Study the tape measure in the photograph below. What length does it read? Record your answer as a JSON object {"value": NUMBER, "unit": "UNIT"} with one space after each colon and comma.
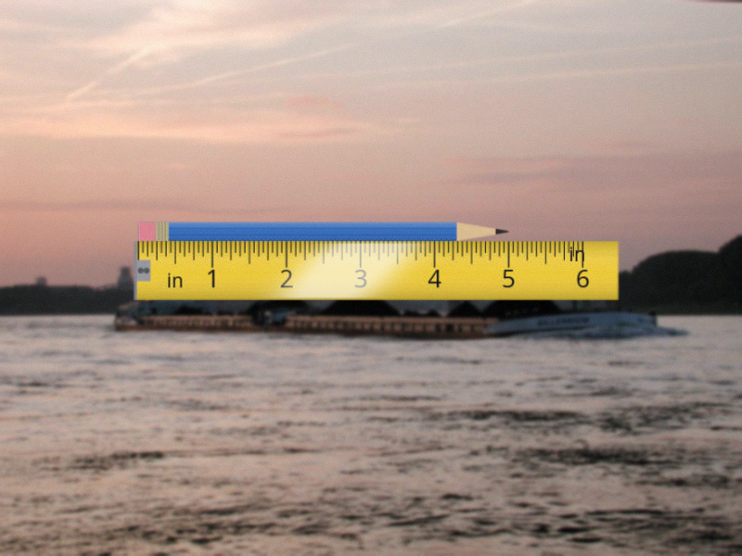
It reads {"value": 5, "unit": "in"}
